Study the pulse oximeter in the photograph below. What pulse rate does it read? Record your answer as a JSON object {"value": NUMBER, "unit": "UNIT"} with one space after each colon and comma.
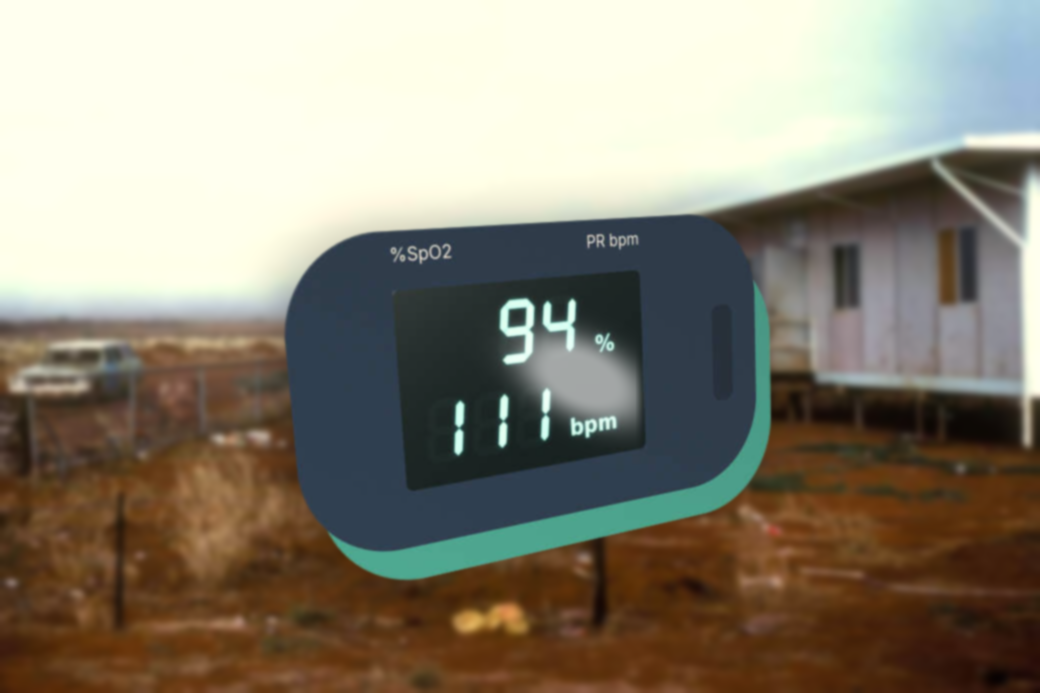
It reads {"value": 111, "unit": "bpm"}
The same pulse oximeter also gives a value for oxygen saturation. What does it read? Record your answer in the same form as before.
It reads {"value": 94, "unit": "%"}
